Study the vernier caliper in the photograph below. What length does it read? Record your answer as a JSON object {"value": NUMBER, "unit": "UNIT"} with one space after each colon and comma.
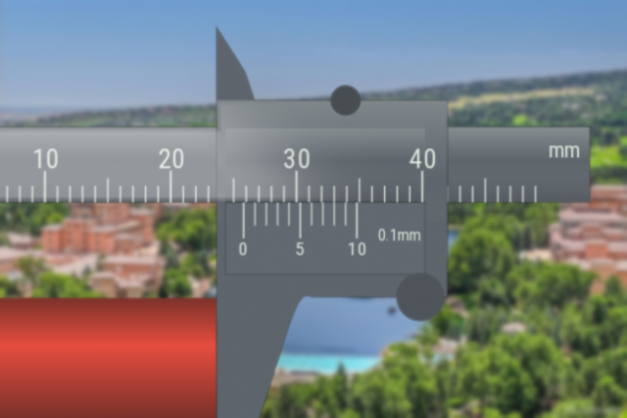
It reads {"value": 25.8, "unit": "mm"}
